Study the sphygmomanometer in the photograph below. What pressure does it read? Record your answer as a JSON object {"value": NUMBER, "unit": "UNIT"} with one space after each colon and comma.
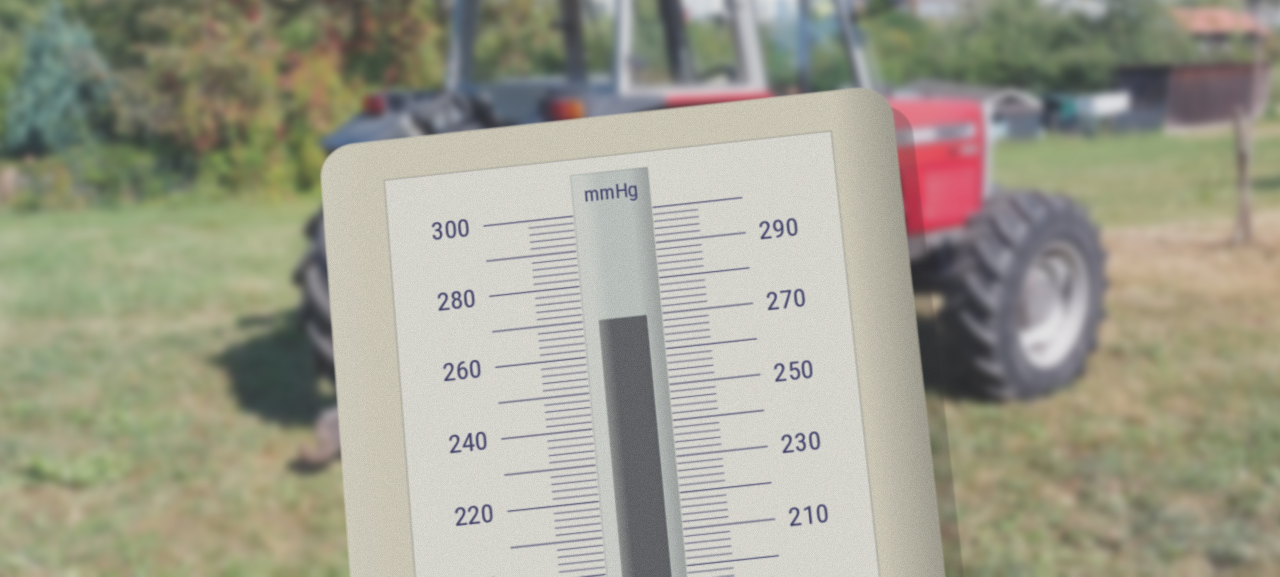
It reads {"value": 270, "unit": "mmHg"}
